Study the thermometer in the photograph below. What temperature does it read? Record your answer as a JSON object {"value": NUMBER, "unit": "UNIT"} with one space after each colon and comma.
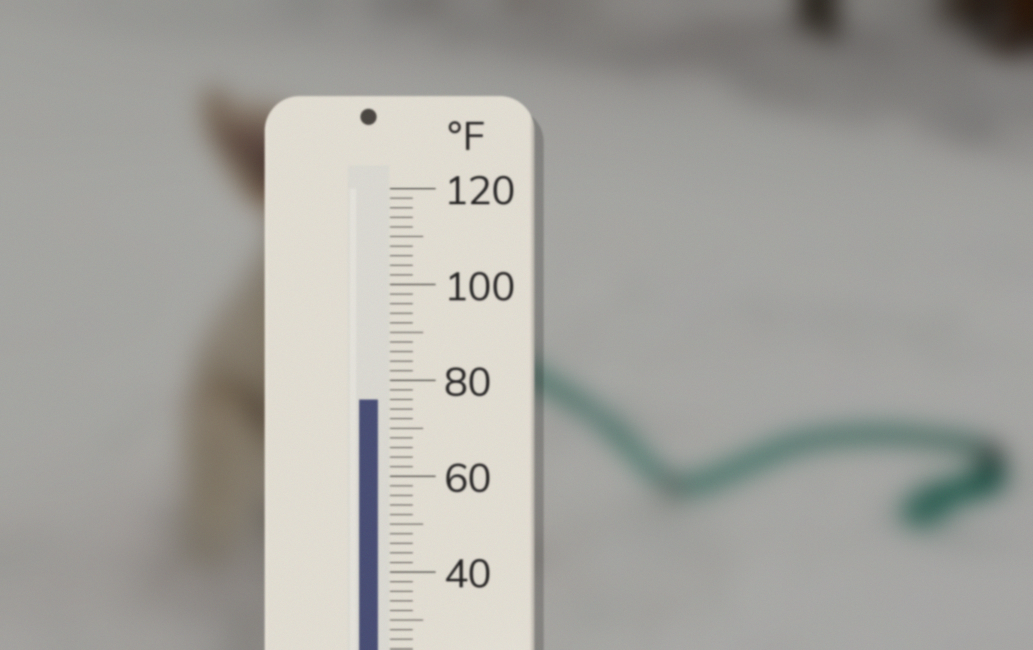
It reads {"value": 76, "unit": "°F"}
